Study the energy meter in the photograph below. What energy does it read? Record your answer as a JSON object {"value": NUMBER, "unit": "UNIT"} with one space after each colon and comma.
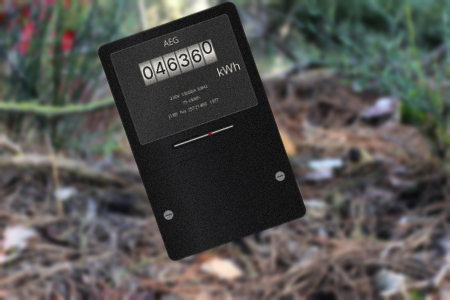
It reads {"value": 46360, "unit": "kWh"}
